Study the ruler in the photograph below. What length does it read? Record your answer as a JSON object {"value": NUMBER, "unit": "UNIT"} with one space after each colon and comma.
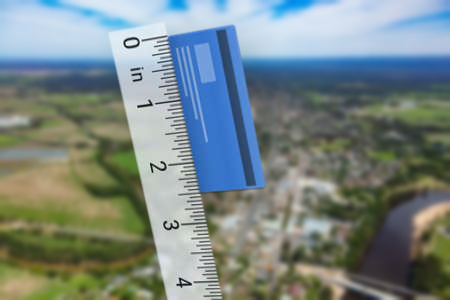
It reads {"value": 2.5, "unit": "in"}
